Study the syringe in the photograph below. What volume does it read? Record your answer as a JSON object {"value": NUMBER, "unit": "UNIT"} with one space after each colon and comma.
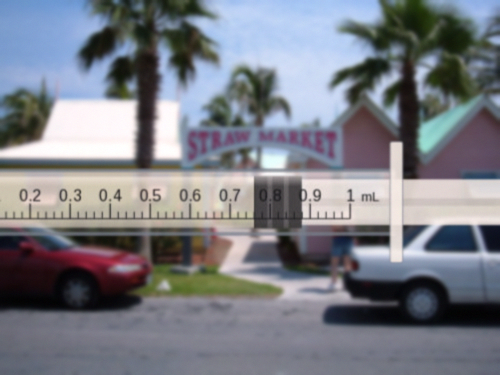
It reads {"value": 0.76, "unit": "mL"}
